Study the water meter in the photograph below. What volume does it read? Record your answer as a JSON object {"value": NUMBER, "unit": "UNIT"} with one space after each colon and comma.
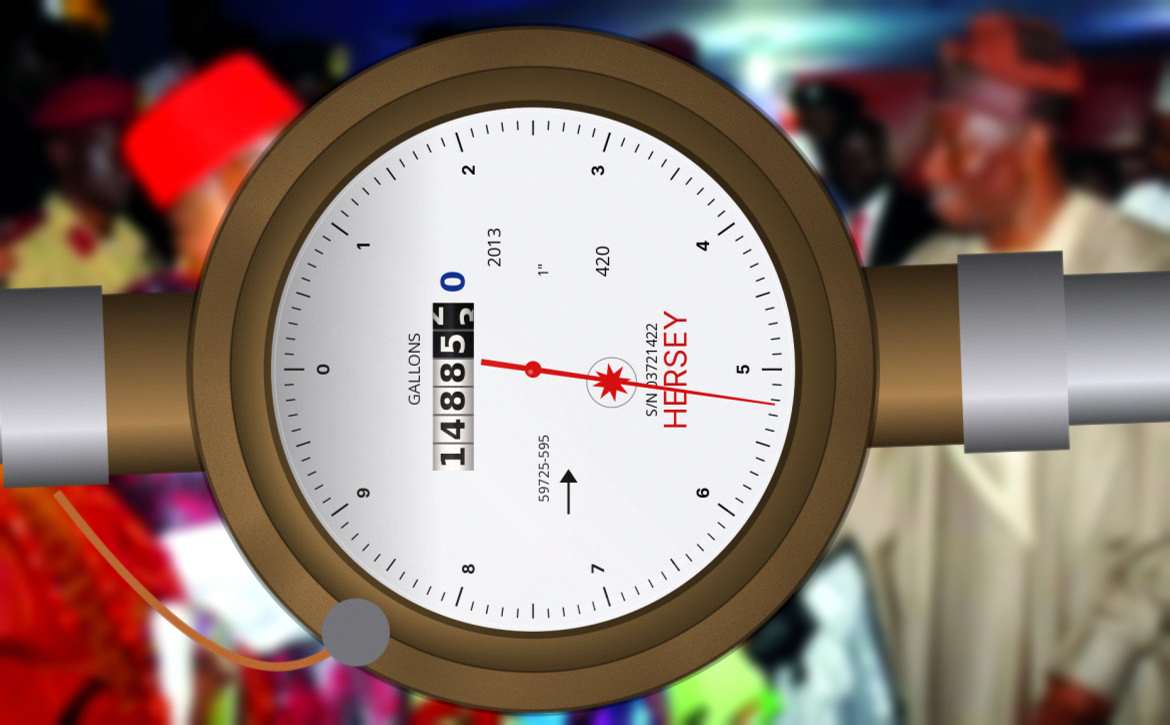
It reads {"value": 1488525.2, "unit": "gal"}
